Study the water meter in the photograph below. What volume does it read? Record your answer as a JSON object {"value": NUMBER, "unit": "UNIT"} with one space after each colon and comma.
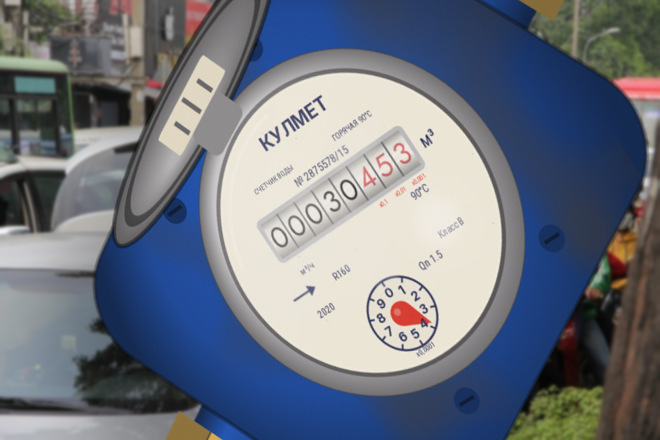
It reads {"value": 30.4533, "unit": "m³"}
